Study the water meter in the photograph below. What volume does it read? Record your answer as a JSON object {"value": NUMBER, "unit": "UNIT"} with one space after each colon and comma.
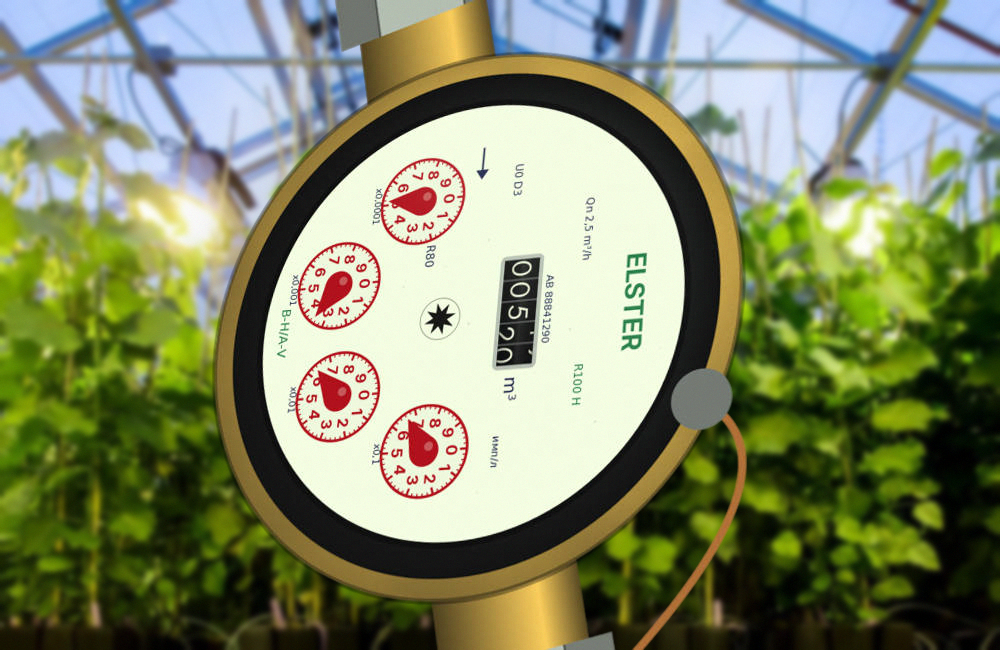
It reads {"value": 519.6635, "unit": "m³"}
